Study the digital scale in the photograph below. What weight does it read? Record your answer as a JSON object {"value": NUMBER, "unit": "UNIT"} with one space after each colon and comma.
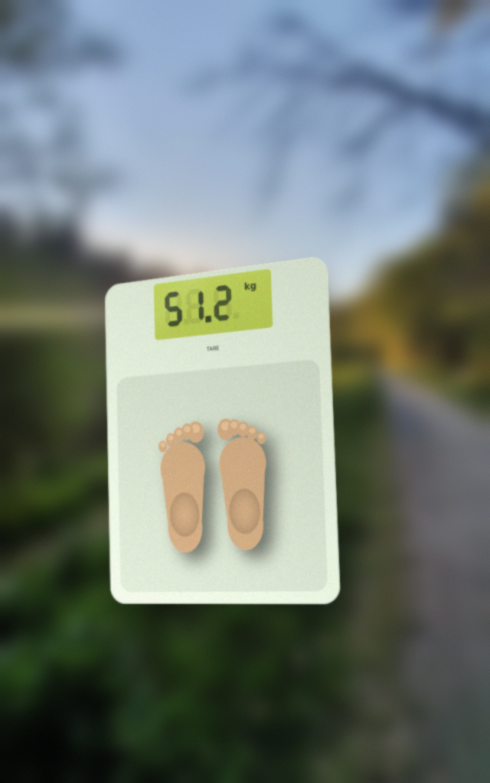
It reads {"value": 51.2, "unit": "kg"}
